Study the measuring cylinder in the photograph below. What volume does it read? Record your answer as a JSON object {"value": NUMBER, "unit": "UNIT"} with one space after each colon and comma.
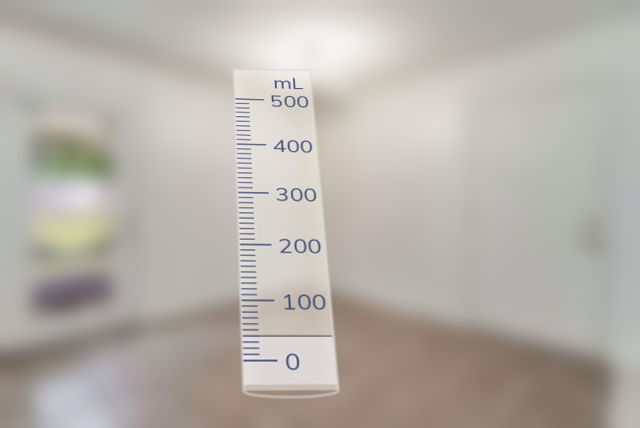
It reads {"value": 40, "unit": "mL"}
